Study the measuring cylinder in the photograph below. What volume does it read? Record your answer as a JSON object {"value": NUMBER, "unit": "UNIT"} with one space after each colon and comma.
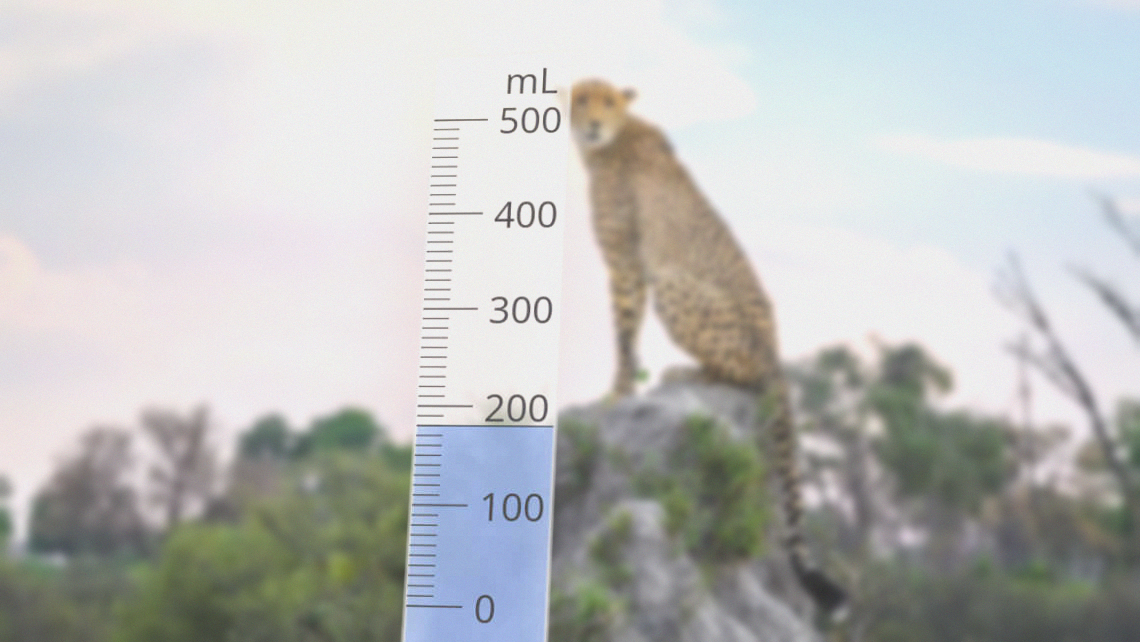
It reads {"value": 180, "unit": "mL"}
